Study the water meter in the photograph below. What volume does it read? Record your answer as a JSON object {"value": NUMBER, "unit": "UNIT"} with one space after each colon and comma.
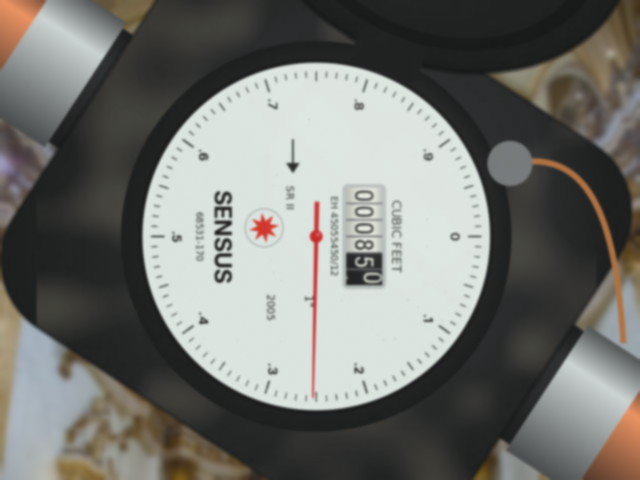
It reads {"value": 850.25, "unit": "ft³"}
